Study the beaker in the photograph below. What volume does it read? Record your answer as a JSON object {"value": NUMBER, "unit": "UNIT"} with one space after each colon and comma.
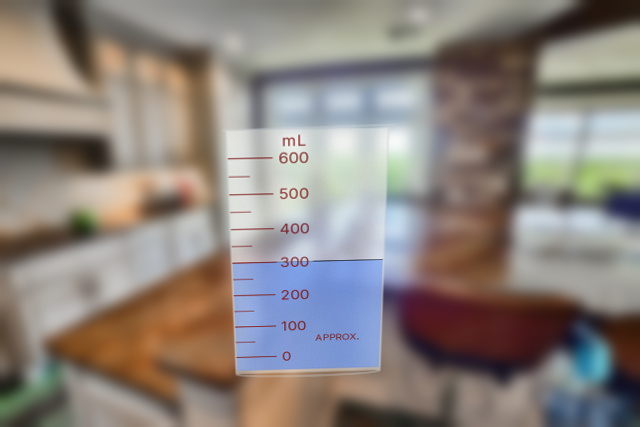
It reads {"value": 300, "unit": "mL"}
